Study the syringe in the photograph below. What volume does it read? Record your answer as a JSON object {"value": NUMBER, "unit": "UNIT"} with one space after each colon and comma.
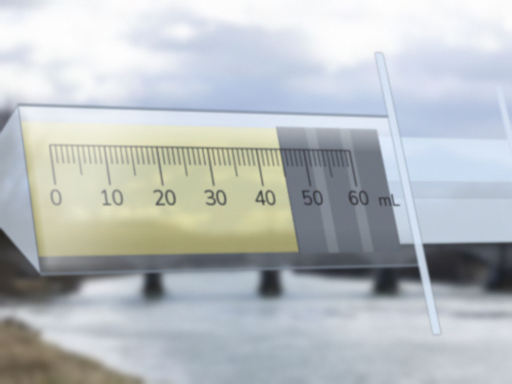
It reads {"value": 45, "unit": "mL"}
